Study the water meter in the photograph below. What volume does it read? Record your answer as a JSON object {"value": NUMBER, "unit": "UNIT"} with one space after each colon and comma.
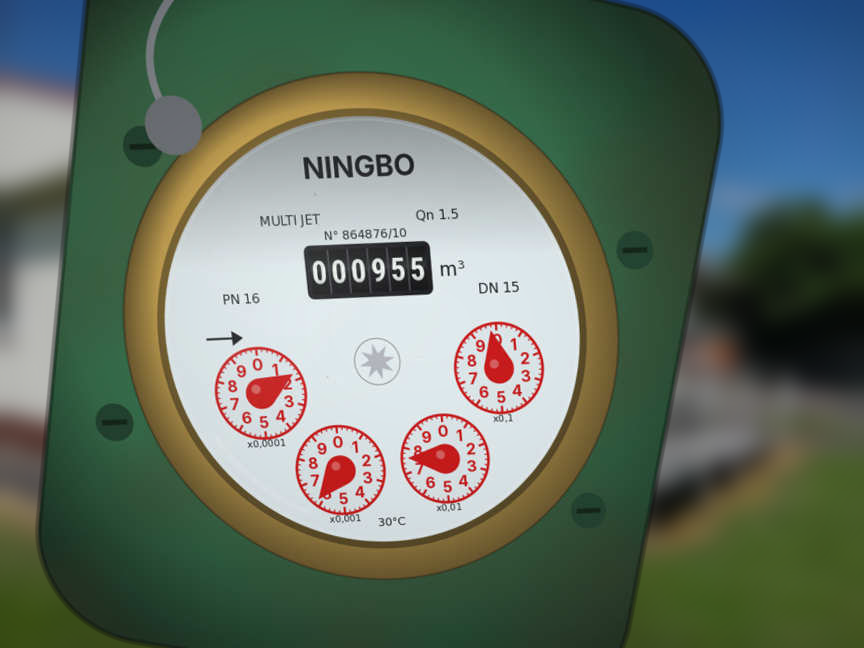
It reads {"value": 954.9761, "unit": "m³"}
